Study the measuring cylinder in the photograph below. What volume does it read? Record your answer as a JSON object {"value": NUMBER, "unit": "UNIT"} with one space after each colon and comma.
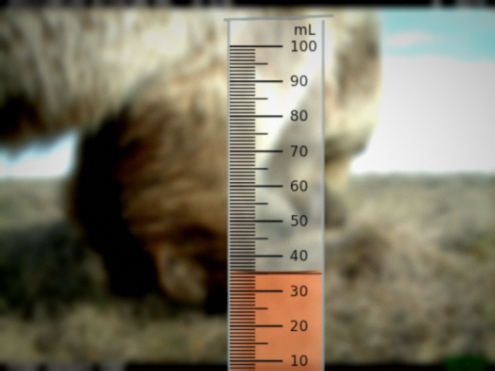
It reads {"value": 35, "unit": "mL"}
